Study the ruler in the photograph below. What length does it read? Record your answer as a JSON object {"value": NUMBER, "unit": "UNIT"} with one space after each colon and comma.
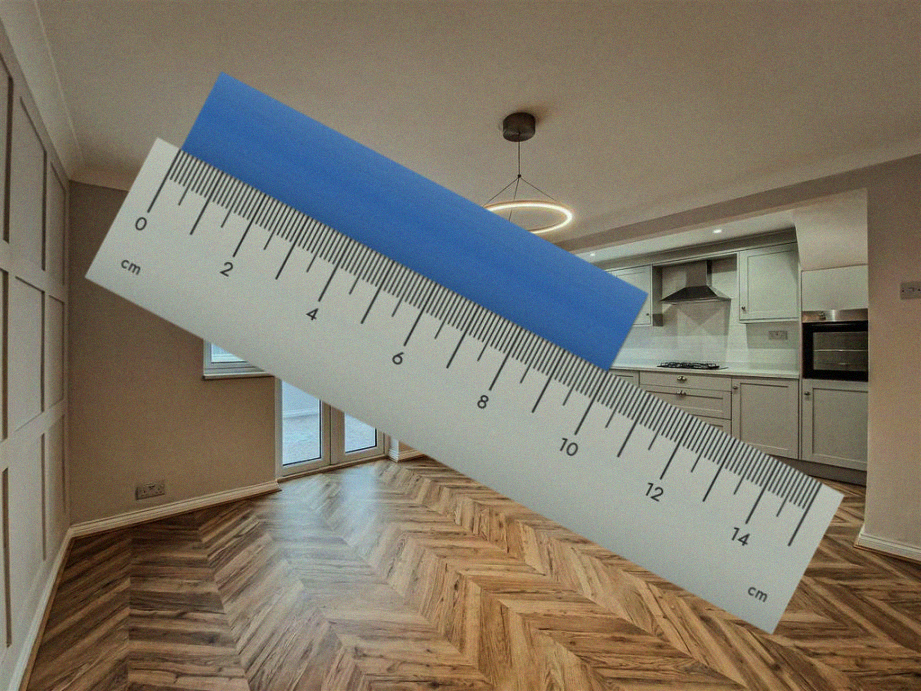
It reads {"value": 10, "unit": "cm"}
